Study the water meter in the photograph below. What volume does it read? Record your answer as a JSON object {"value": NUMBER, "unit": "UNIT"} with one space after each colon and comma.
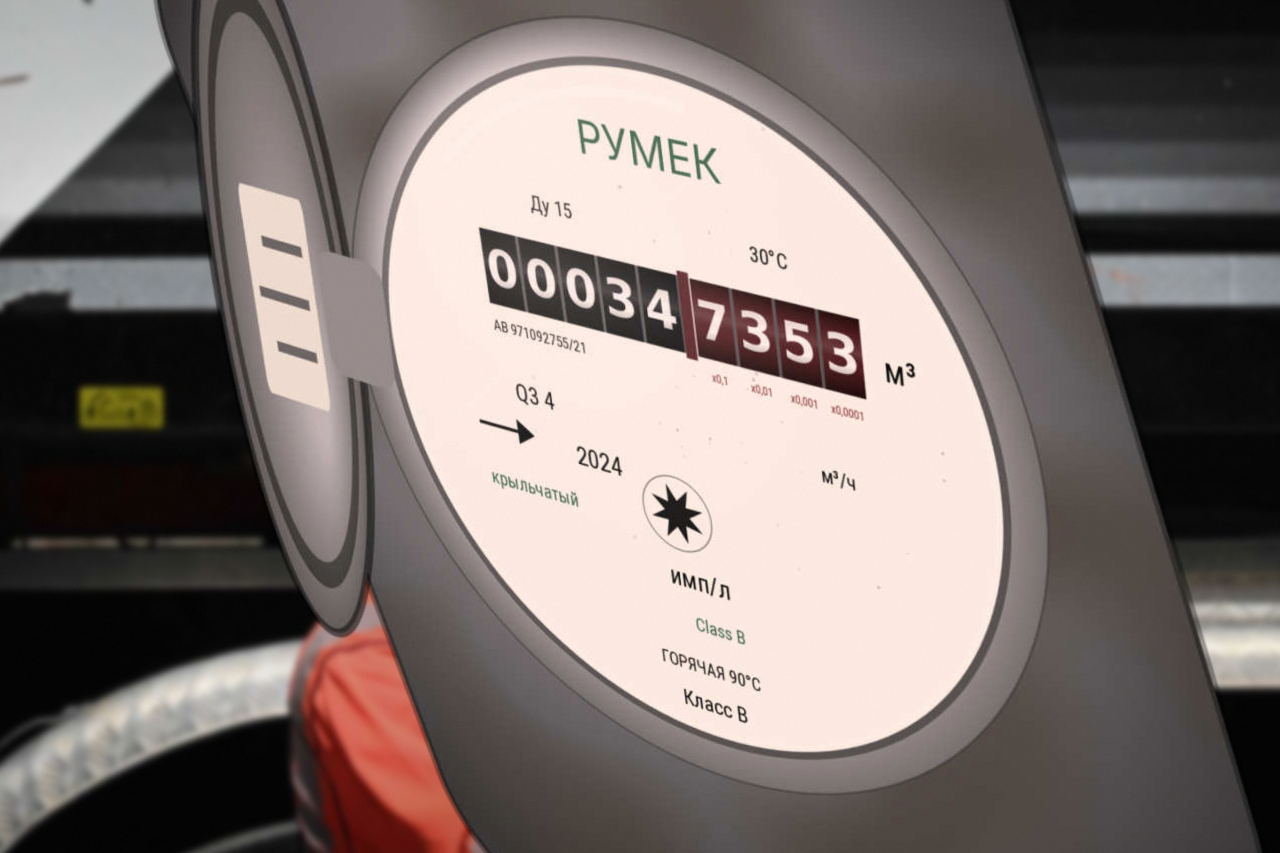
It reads {"value": 34.7353, "unit": "m³"}
